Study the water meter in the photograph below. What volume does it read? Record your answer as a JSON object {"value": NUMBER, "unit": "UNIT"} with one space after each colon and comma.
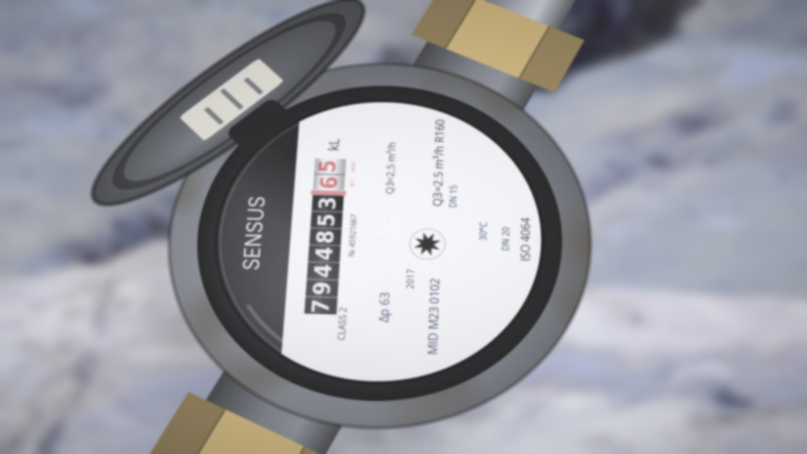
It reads {"value": 7944853.65, "unit": "kL"}
